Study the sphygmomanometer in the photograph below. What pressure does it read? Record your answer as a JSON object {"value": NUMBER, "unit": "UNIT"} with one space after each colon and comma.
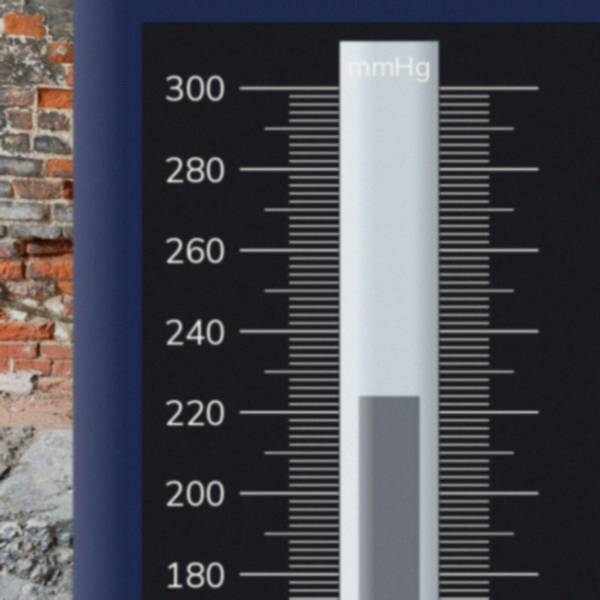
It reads {"value": 224, "unit": "mmHg"}
